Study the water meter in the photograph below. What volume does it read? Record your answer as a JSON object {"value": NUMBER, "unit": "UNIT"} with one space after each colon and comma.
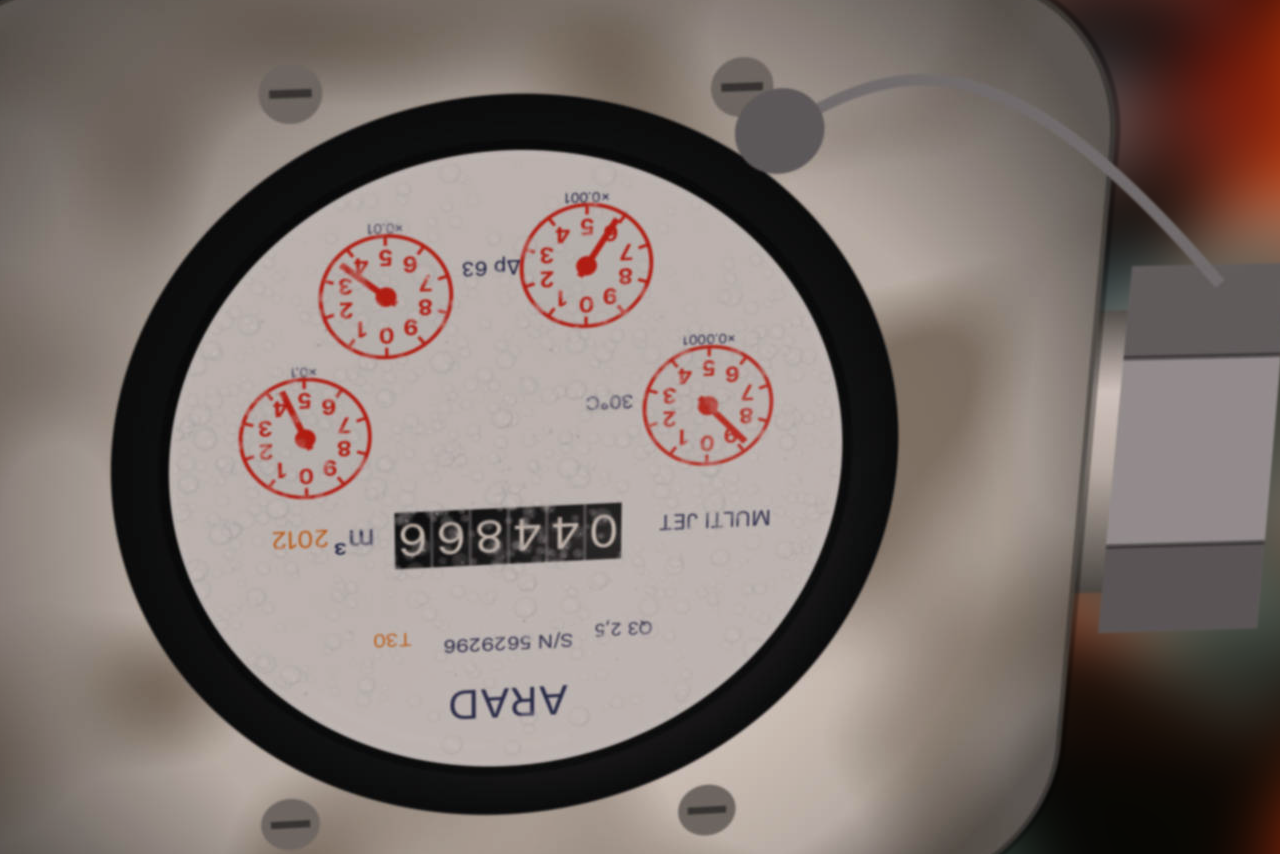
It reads {"value": 44866.4358, "unit": "m³"}
